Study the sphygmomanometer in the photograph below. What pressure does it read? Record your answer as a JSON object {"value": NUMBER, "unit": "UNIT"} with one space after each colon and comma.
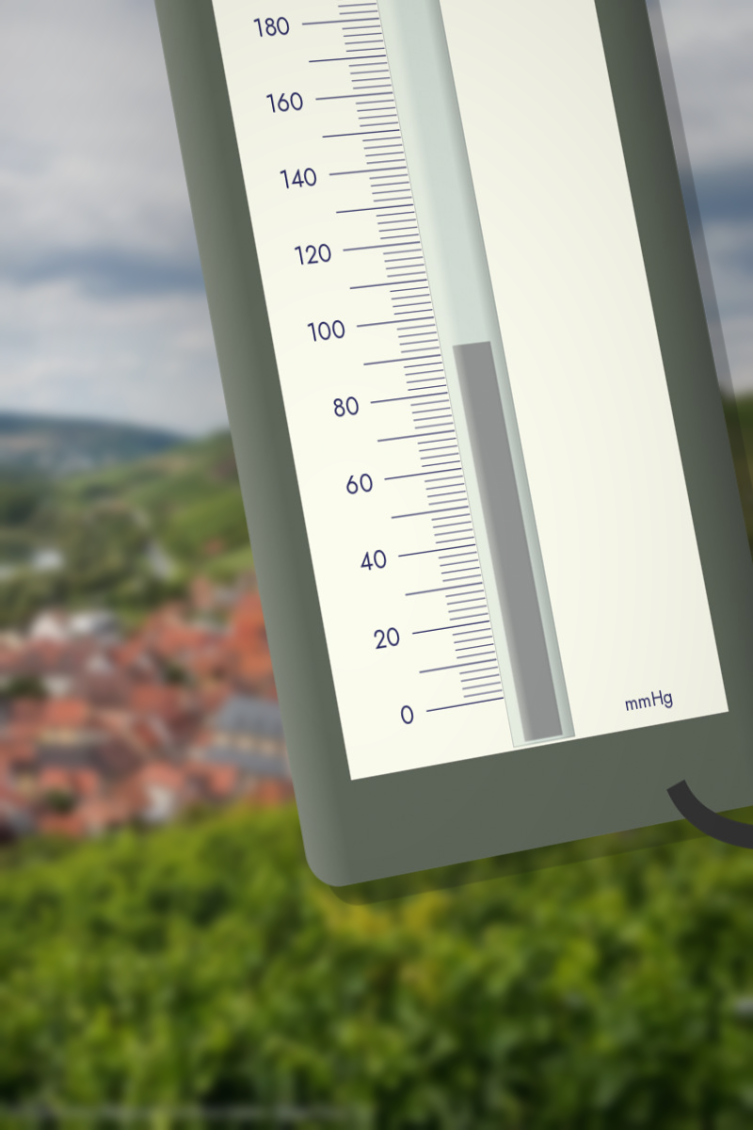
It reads {"value": 92, "unit": "mmHg"}
